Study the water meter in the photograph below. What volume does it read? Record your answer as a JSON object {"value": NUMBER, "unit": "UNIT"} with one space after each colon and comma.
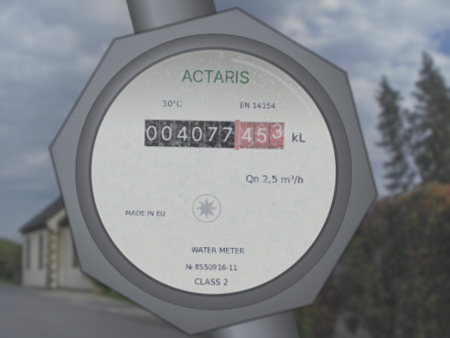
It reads {"value": 4077.453, "unit": "kL"}
